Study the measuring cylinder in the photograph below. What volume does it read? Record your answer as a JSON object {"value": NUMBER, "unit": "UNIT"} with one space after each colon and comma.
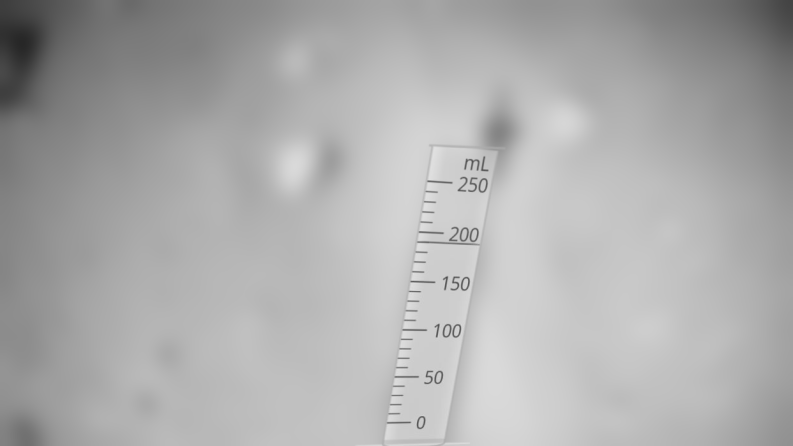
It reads {"value": 190, "unit": "mL"}
